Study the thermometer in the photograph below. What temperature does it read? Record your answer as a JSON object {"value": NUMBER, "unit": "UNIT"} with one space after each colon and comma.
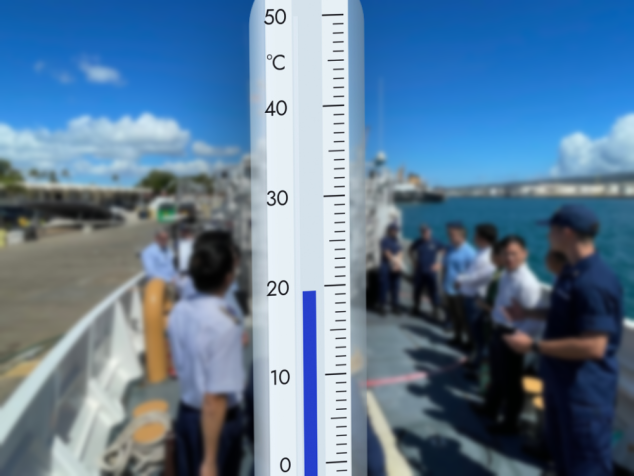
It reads {"value": 19.5, "unit": "°C"}
